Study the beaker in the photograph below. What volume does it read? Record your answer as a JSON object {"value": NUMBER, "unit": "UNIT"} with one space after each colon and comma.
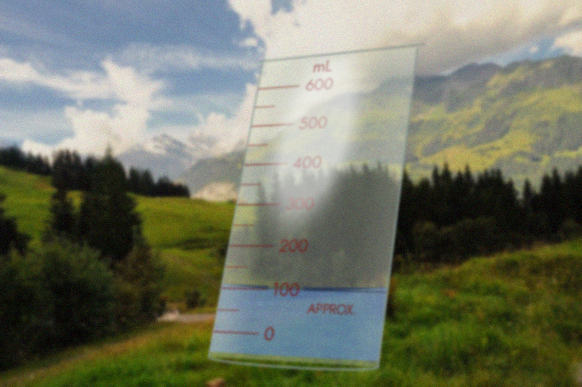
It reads {"value": 100, "unit": "mL"}
